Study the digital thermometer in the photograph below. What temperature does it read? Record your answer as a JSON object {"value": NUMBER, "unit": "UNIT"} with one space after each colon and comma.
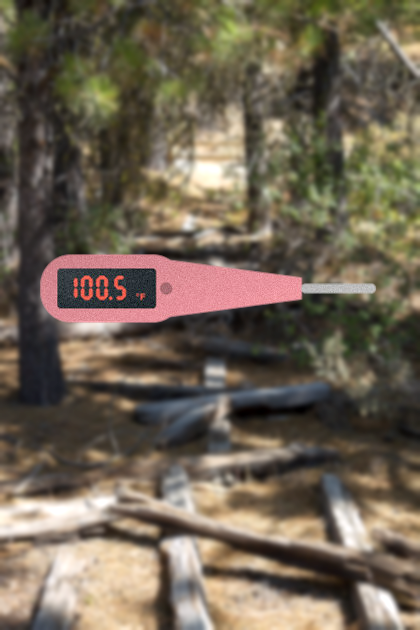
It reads {"value": 100.5, "unit": "°F"}
